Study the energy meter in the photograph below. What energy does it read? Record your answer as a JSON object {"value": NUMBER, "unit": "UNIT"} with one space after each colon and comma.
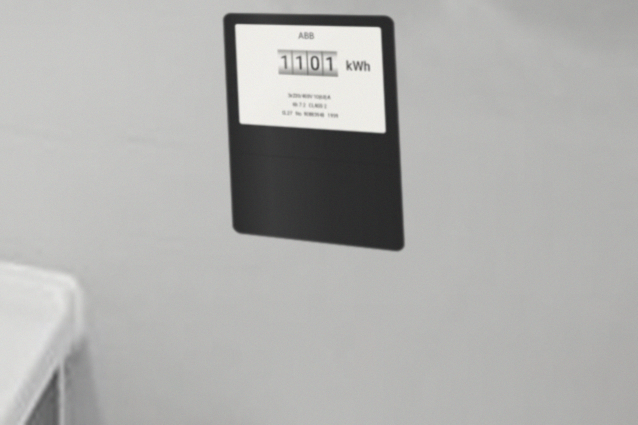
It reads {"value": 1101, "unit": "kWh"}
